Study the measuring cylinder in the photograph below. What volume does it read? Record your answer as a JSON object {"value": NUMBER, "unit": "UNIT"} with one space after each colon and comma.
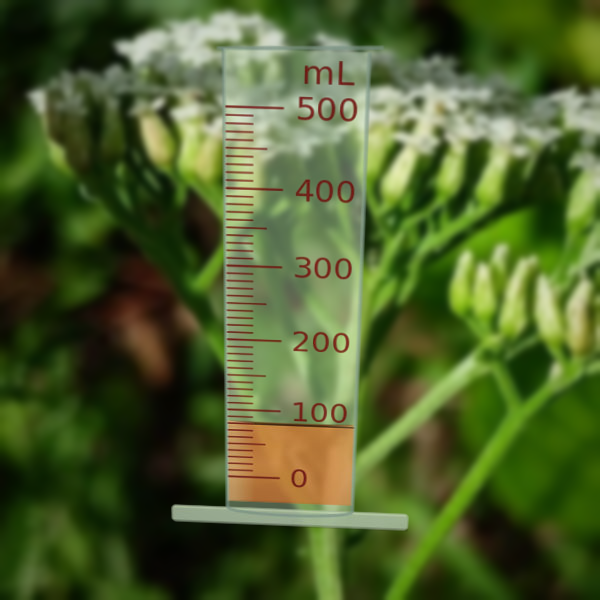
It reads {"value": 80, "unit": "mL"}
